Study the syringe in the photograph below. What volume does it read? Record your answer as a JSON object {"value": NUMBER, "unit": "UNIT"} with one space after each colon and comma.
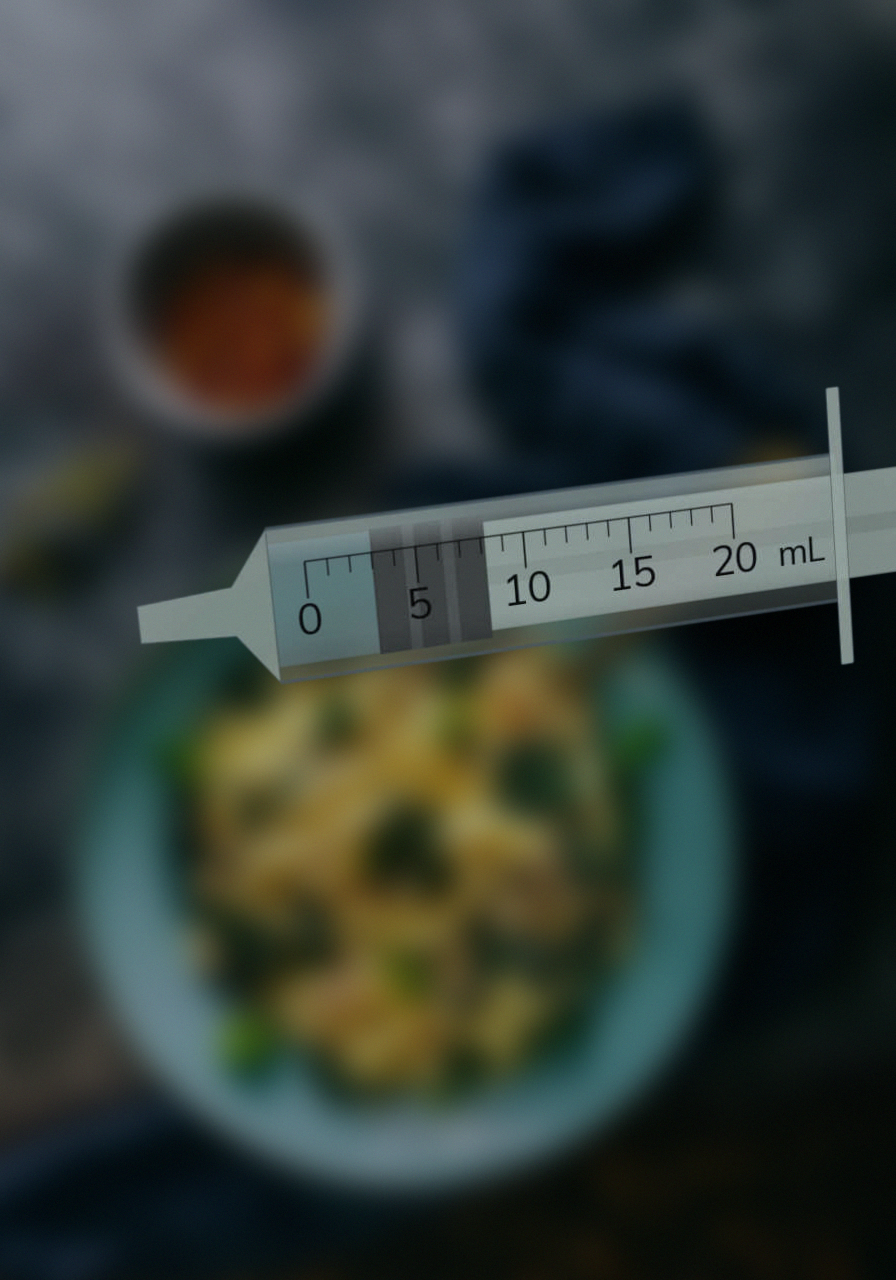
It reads {"value": 3, "unit": "mL"}
